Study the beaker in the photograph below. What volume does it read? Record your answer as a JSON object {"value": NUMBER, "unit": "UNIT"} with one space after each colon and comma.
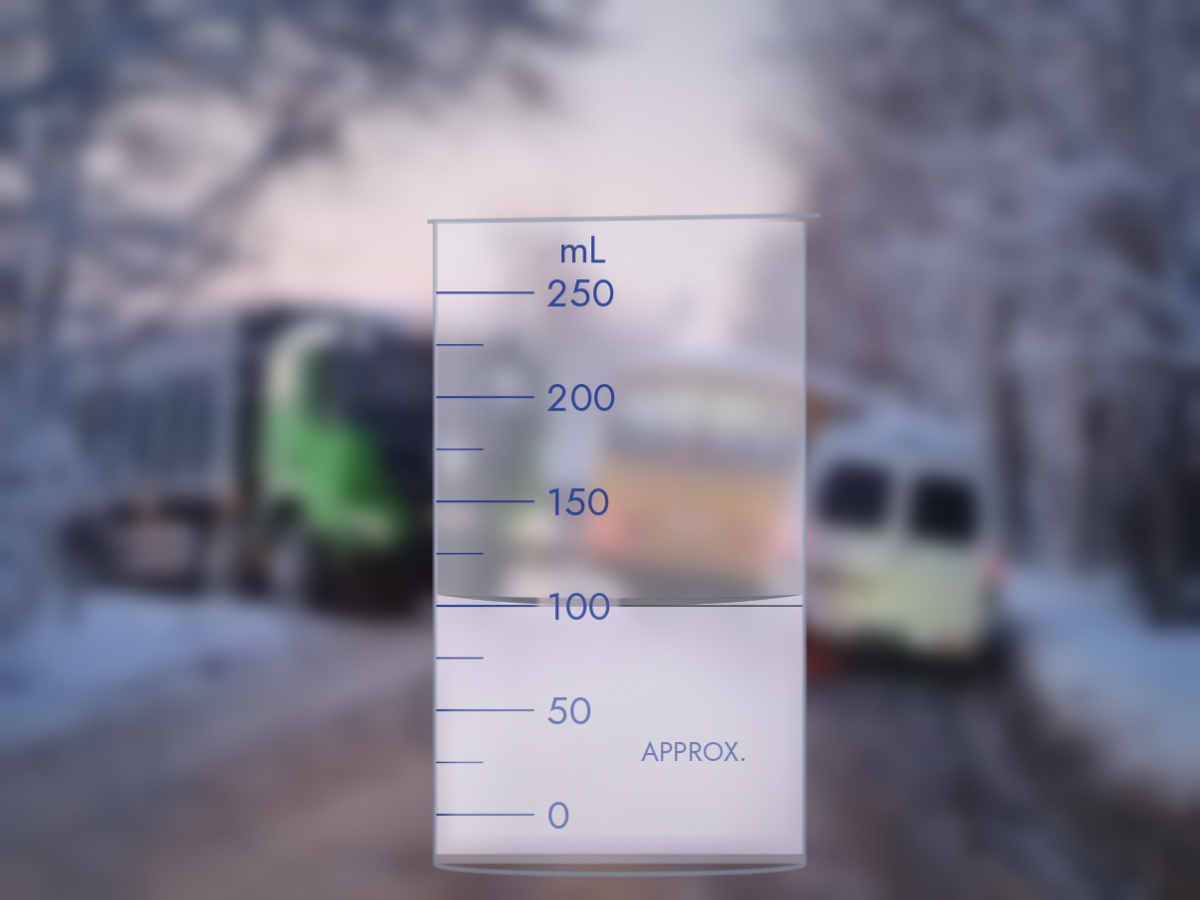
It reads {"value": 100, "unit": "mL"}
